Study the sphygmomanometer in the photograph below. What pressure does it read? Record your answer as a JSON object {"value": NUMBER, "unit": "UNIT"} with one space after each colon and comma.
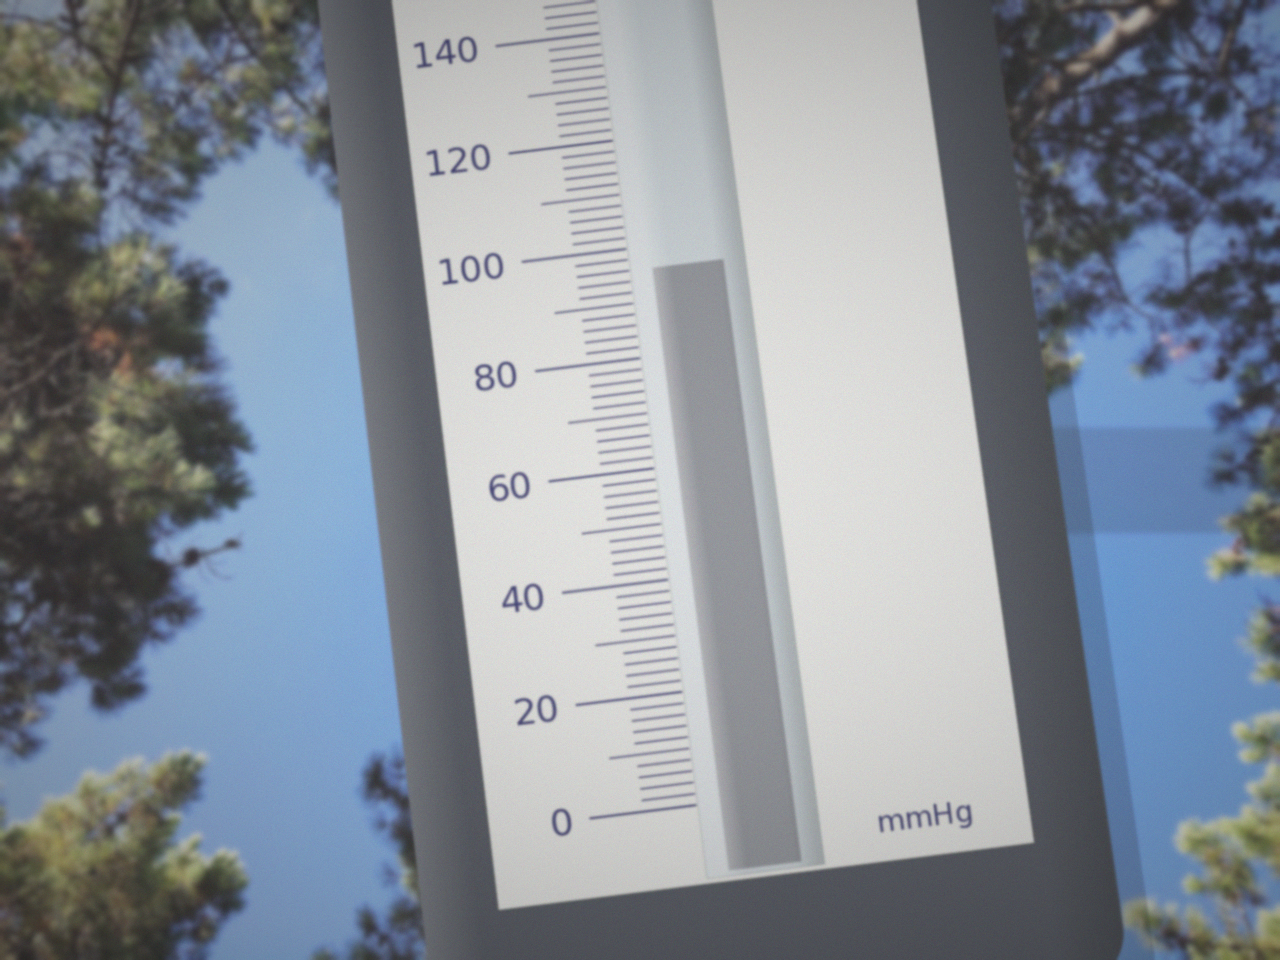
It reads {"value": 96, "unit": "mmHg"}
